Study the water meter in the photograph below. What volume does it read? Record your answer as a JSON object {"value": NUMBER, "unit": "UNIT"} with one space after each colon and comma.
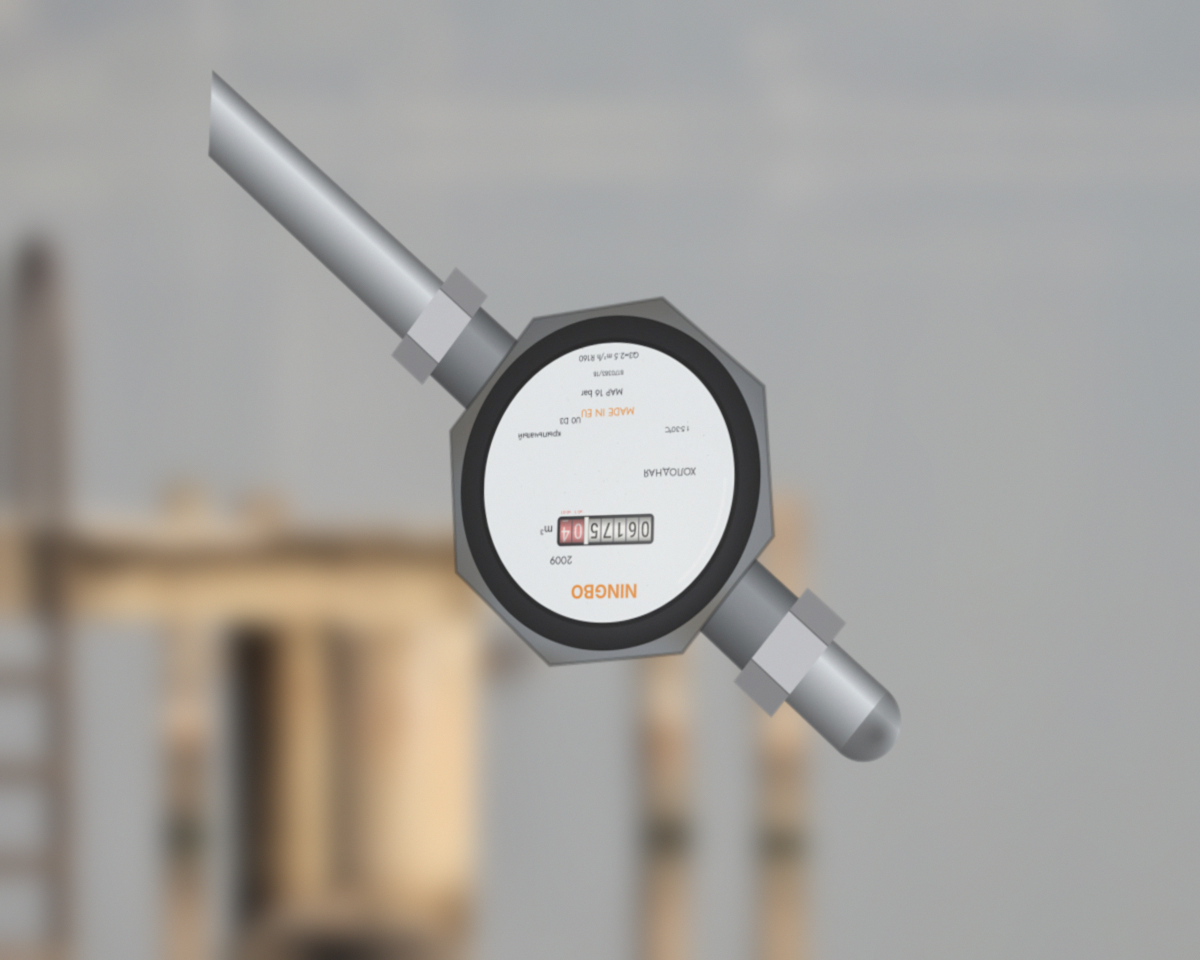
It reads {"value": 6175.04, "unit": "m³"}
